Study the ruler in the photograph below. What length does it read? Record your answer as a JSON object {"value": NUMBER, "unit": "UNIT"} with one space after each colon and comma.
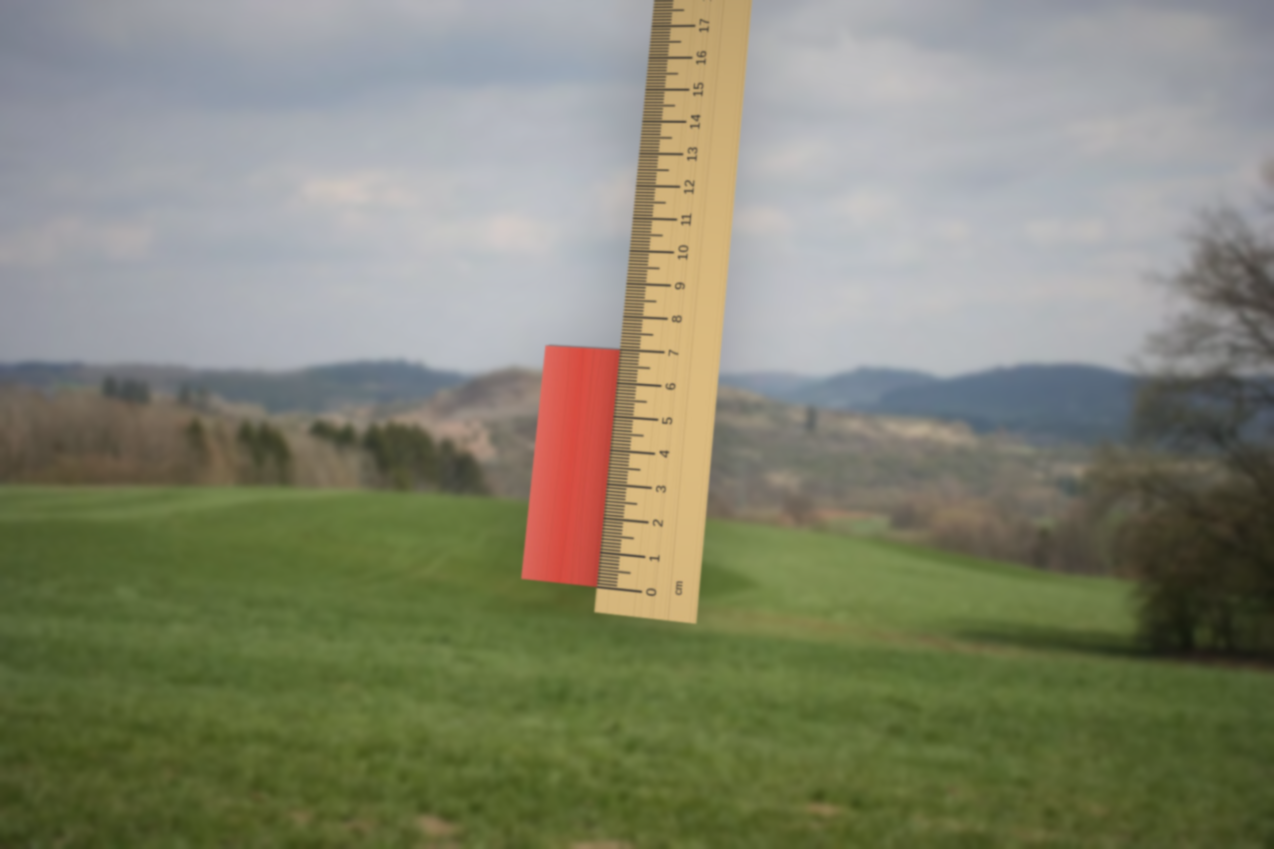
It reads {"value": 7, "unit": "cm"}
